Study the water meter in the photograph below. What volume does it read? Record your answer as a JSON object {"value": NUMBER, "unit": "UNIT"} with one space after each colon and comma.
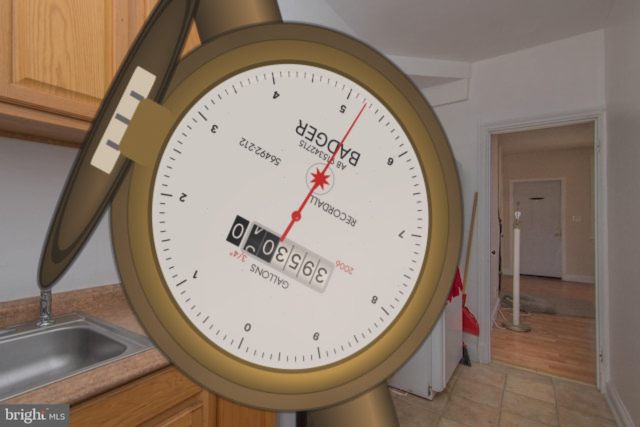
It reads {"value": 3953035.2, "unit": "gal"}
